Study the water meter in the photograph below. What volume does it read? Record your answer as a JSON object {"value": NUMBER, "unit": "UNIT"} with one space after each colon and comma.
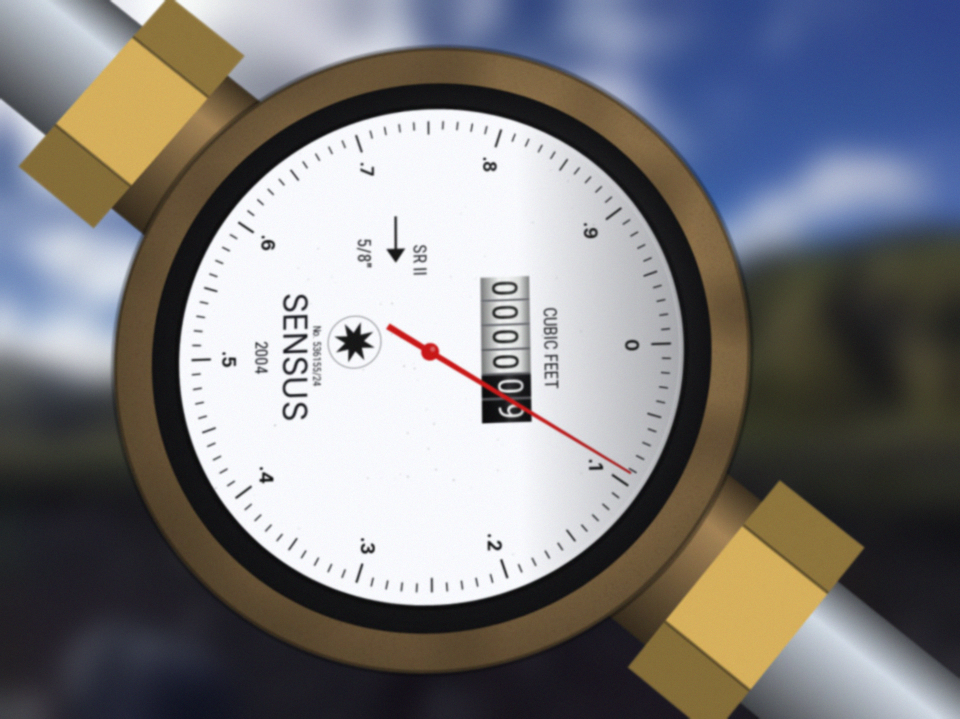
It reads {"value": 9.09, "unit": "ft³"}
